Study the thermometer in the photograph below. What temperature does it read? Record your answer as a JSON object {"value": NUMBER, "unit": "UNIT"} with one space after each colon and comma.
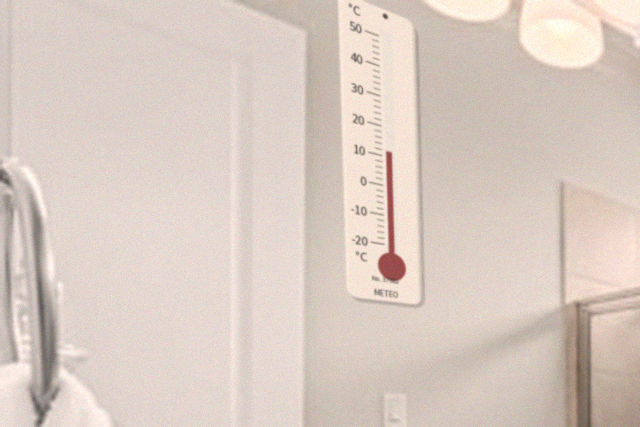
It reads {"value": 12, "unit": "°C"}
